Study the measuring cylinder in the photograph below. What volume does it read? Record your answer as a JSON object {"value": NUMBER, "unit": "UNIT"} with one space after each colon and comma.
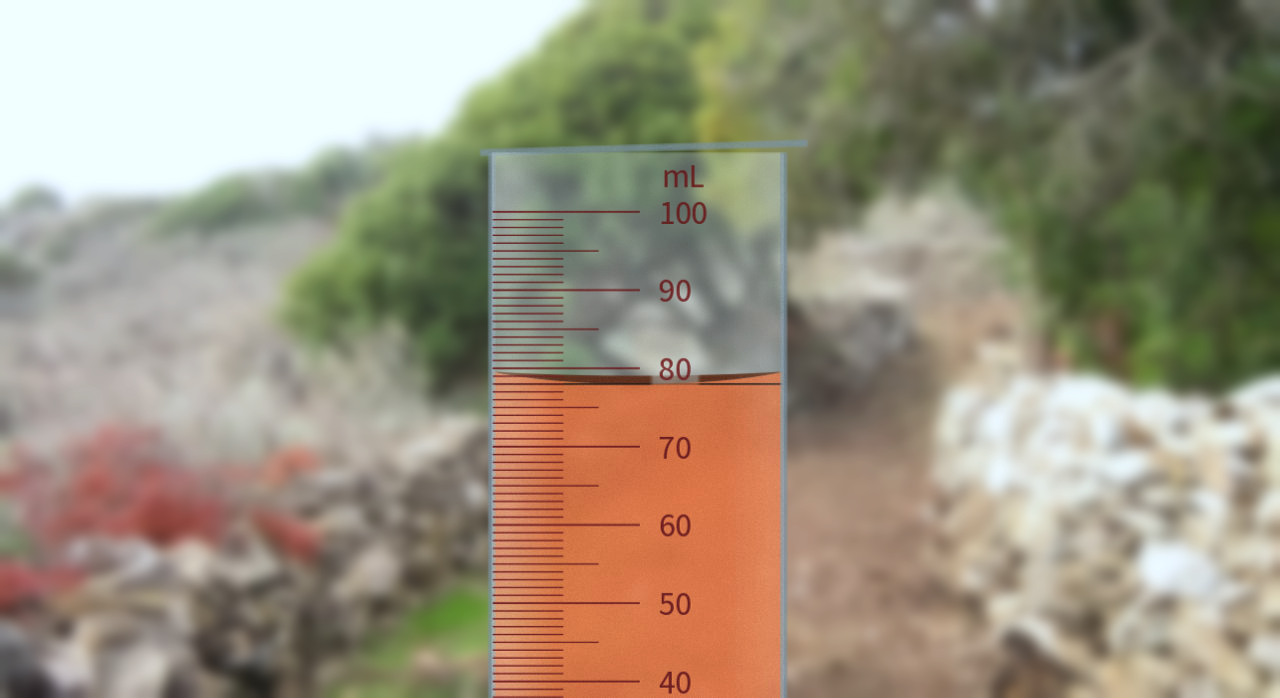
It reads {"value": 78, "unit": "mL"}
